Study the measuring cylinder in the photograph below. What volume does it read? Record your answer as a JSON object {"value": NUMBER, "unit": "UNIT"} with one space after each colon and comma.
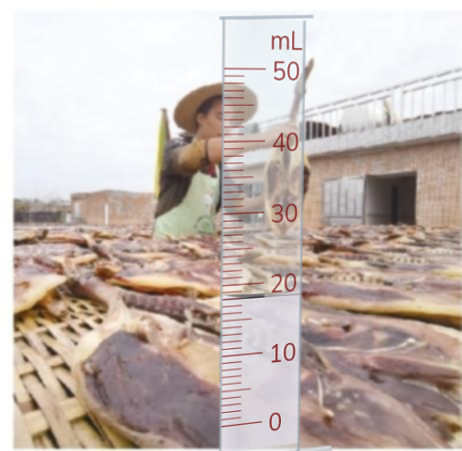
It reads {"value": 18, "unit": "mL"}
